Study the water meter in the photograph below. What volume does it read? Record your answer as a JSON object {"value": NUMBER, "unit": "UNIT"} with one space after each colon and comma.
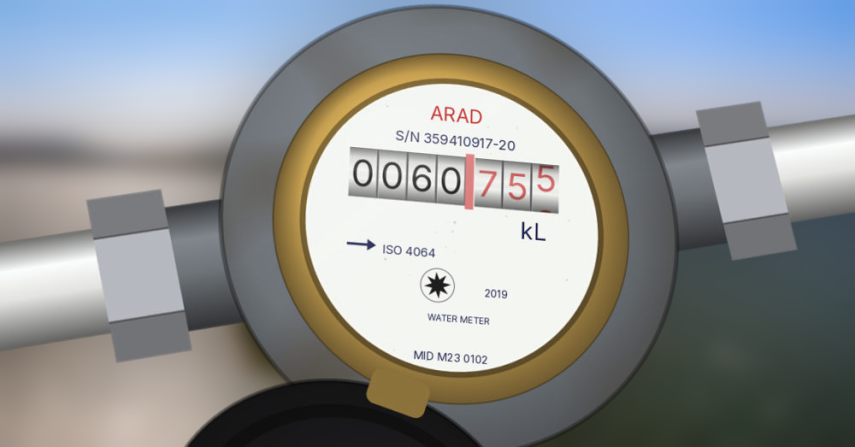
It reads {"value": 60.755, "unit": "kL"}
